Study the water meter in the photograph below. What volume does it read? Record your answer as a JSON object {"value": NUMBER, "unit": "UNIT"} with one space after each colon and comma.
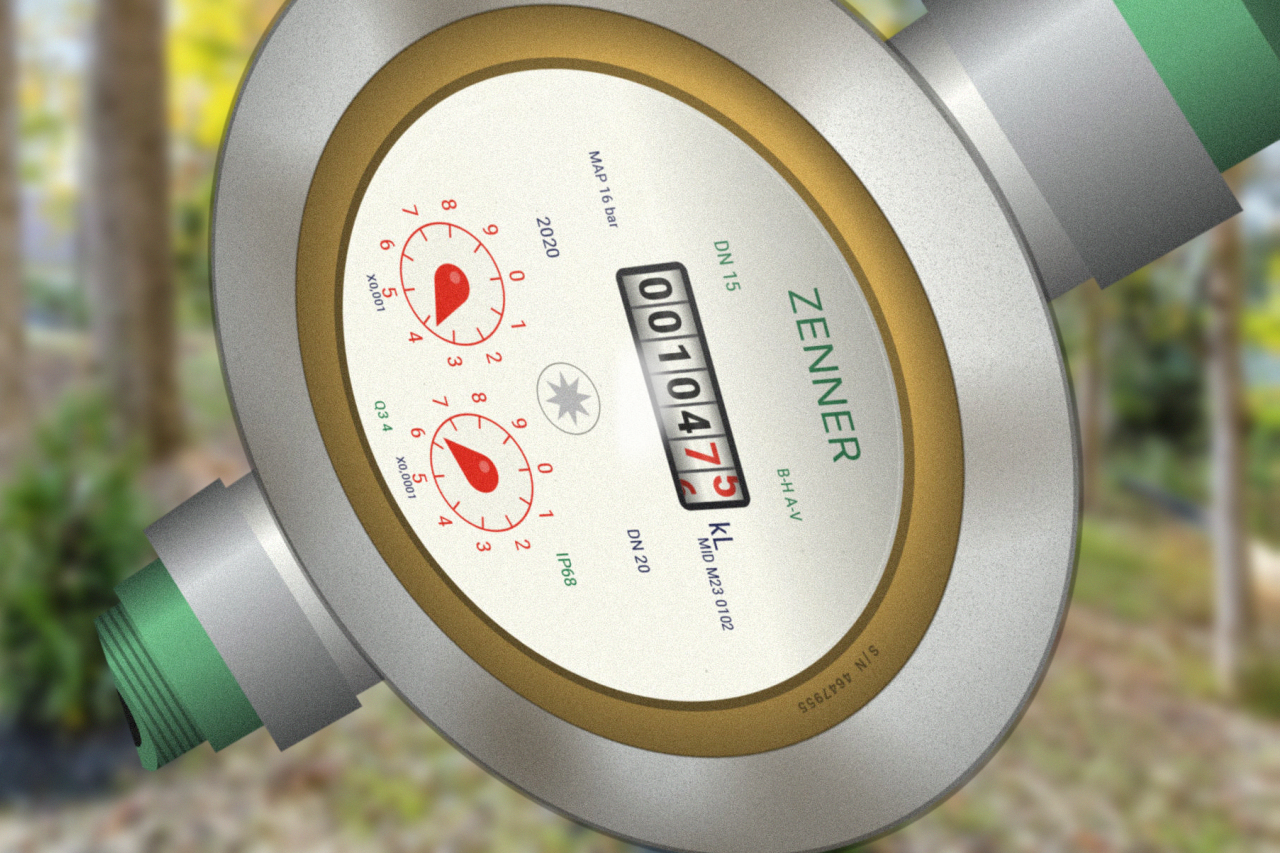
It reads {"value": 104.7536, "unit": "kL"}
